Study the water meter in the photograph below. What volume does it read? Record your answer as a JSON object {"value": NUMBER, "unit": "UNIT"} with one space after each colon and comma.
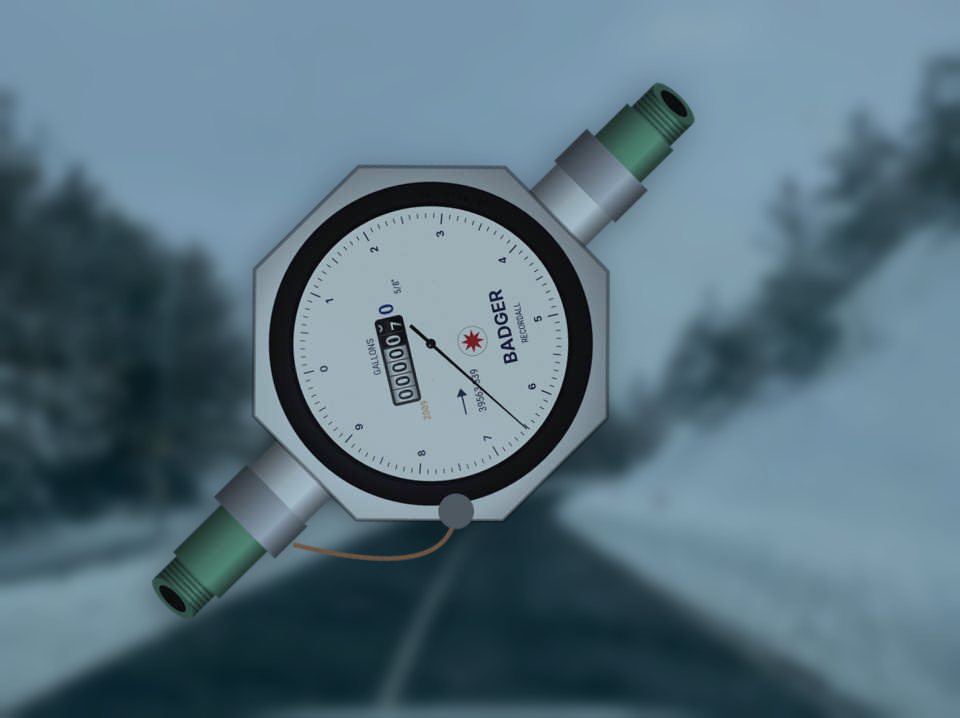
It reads {"value": 66.5, "unit": "gal"}
